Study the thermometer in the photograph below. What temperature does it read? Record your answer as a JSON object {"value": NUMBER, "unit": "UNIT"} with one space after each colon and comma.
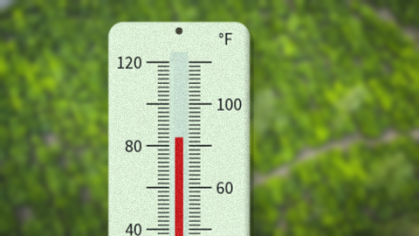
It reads {"value": 84, "unit": "°F"}
